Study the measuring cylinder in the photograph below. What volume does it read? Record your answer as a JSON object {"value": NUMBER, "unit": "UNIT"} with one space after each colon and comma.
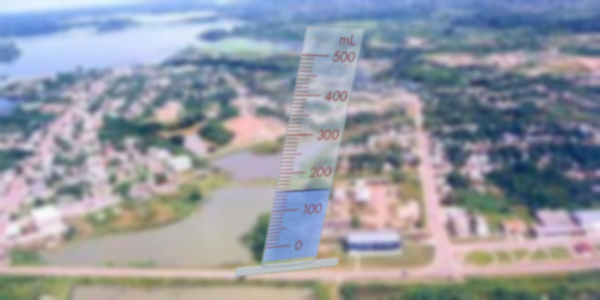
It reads {"value": 150, "unit": "mL"}
